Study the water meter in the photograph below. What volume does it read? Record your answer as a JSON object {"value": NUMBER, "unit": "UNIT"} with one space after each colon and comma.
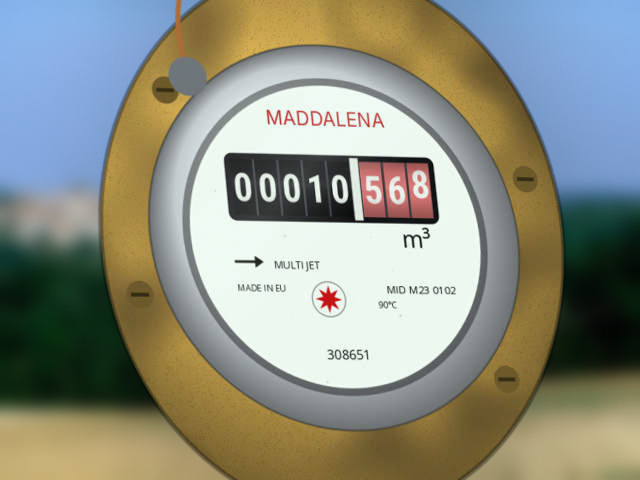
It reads {"value": 10.568, "unit": "m³"}
